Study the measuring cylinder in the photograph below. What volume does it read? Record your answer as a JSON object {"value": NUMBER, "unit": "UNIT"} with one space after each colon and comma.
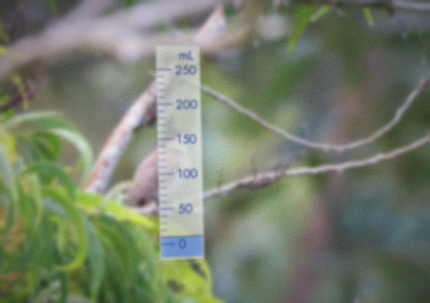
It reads {"value": 10, "unit": "mL"}
